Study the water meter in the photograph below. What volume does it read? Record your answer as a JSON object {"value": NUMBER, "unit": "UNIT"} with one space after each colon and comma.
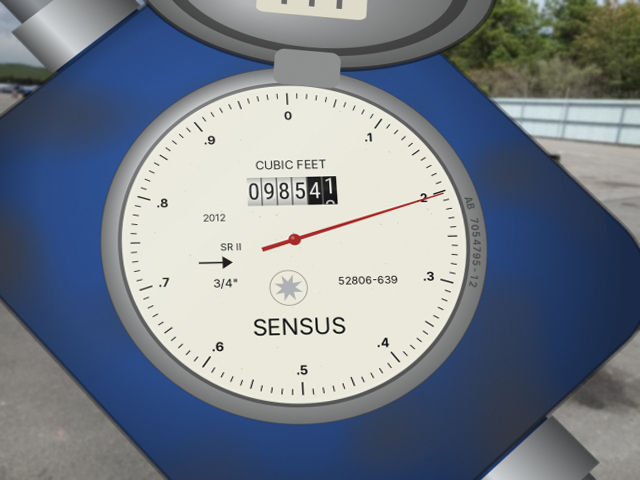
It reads {"value": 98541.20, "unit": "ft³"}
